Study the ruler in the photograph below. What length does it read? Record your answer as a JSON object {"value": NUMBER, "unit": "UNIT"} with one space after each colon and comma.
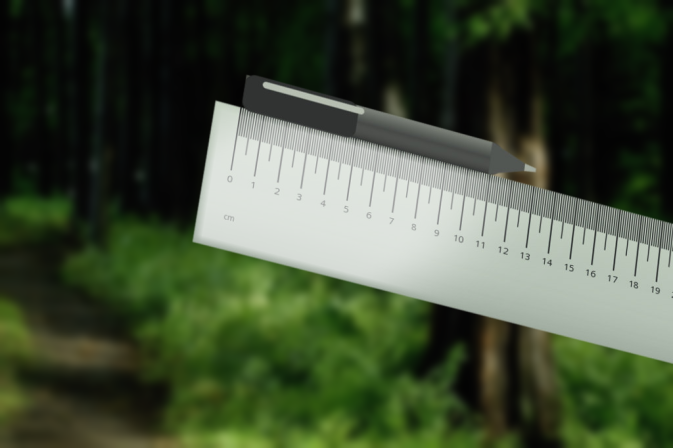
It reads {"value": 13, "unit": "cm"}
